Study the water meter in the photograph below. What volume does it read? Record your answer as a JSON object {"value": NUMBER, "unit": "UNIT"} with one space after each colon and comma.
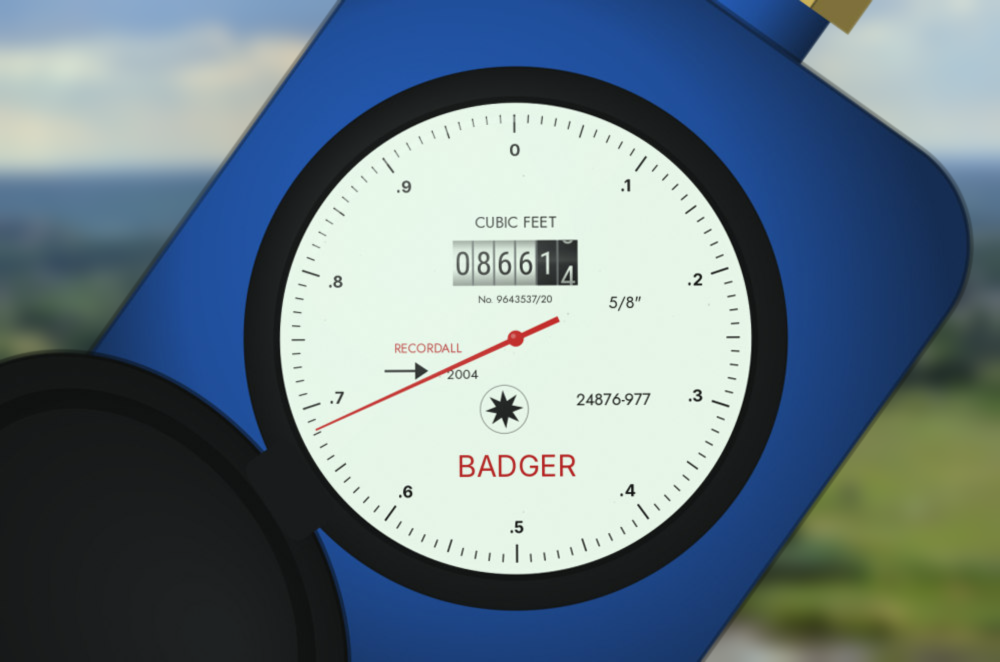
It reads {"value": 86613.68, "unit": "ft³"}
